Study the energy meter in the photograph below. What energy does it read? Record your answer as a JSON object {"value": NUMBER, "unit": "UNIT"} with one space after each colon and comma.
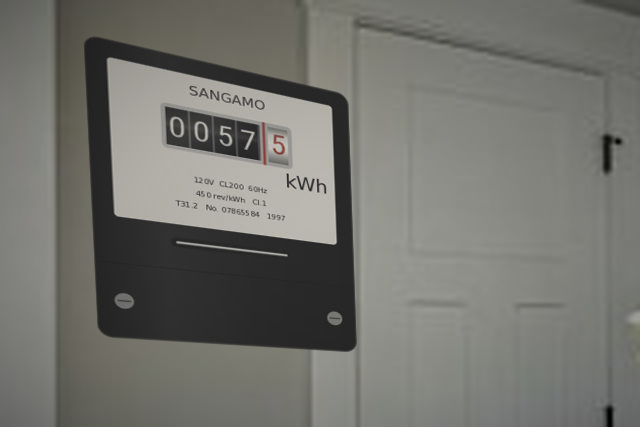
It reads {"value": 57.5, "unit": "kWh"}
